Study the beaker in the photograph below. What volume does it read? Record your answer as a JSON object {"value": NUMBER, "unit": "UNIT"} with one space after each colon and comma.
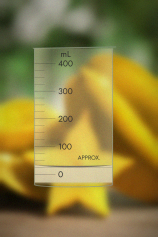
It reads {"value": 25, "unit": "mL"}
